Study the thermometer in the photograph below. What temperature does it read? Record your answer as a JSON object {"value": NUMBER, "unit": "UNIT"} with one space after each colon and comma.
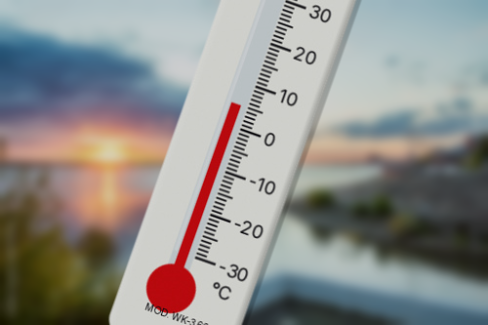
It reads {"value": 5, "unit": "°C"}
